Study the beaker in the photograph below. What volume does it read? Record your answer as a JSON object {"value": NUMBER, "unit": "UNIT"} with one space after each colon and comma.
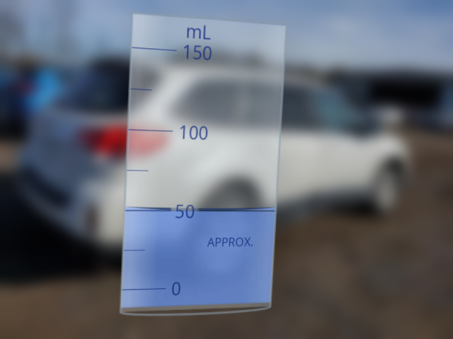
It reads {"value": 50, "unit": "mL"}
